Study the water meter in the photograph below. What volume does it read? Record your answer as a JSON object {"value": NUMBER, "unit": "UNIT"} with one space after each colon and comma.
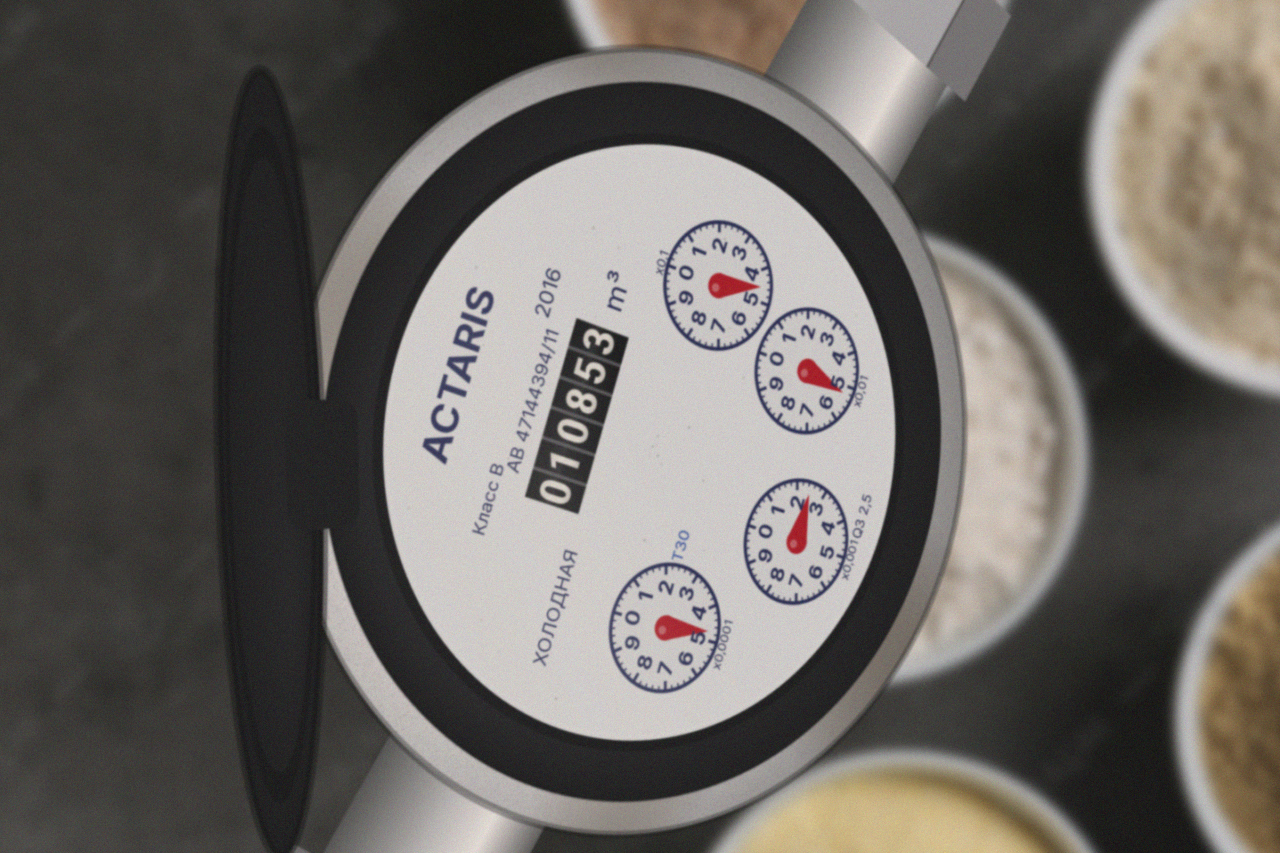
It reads {"value": 10853.4524, "unit": "m³"}
